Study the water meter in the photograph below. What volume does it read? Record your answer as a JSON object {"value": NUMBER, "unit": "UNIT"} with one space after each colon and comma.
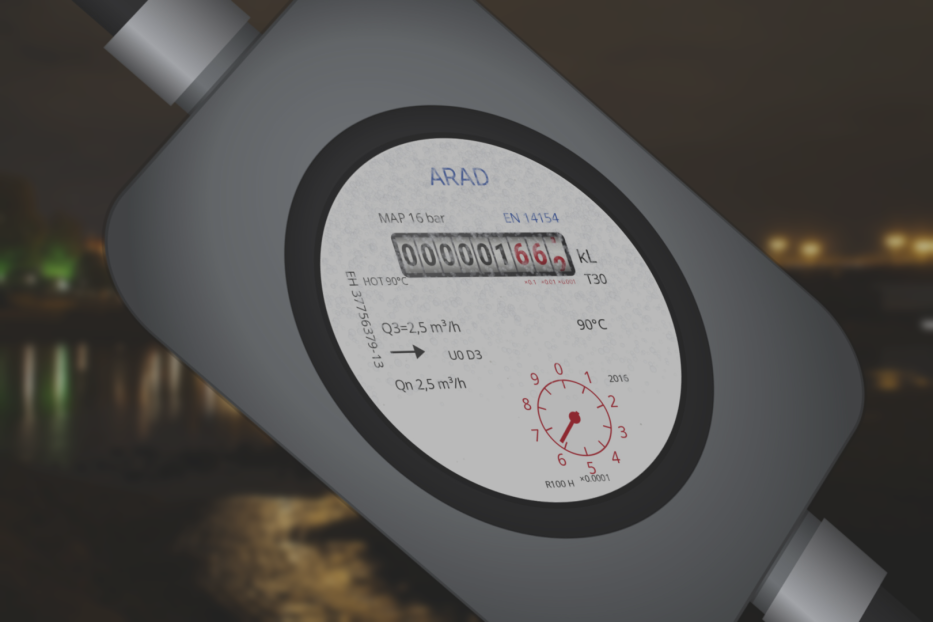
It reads {"value": 1.6616, "unit": "kL"}
